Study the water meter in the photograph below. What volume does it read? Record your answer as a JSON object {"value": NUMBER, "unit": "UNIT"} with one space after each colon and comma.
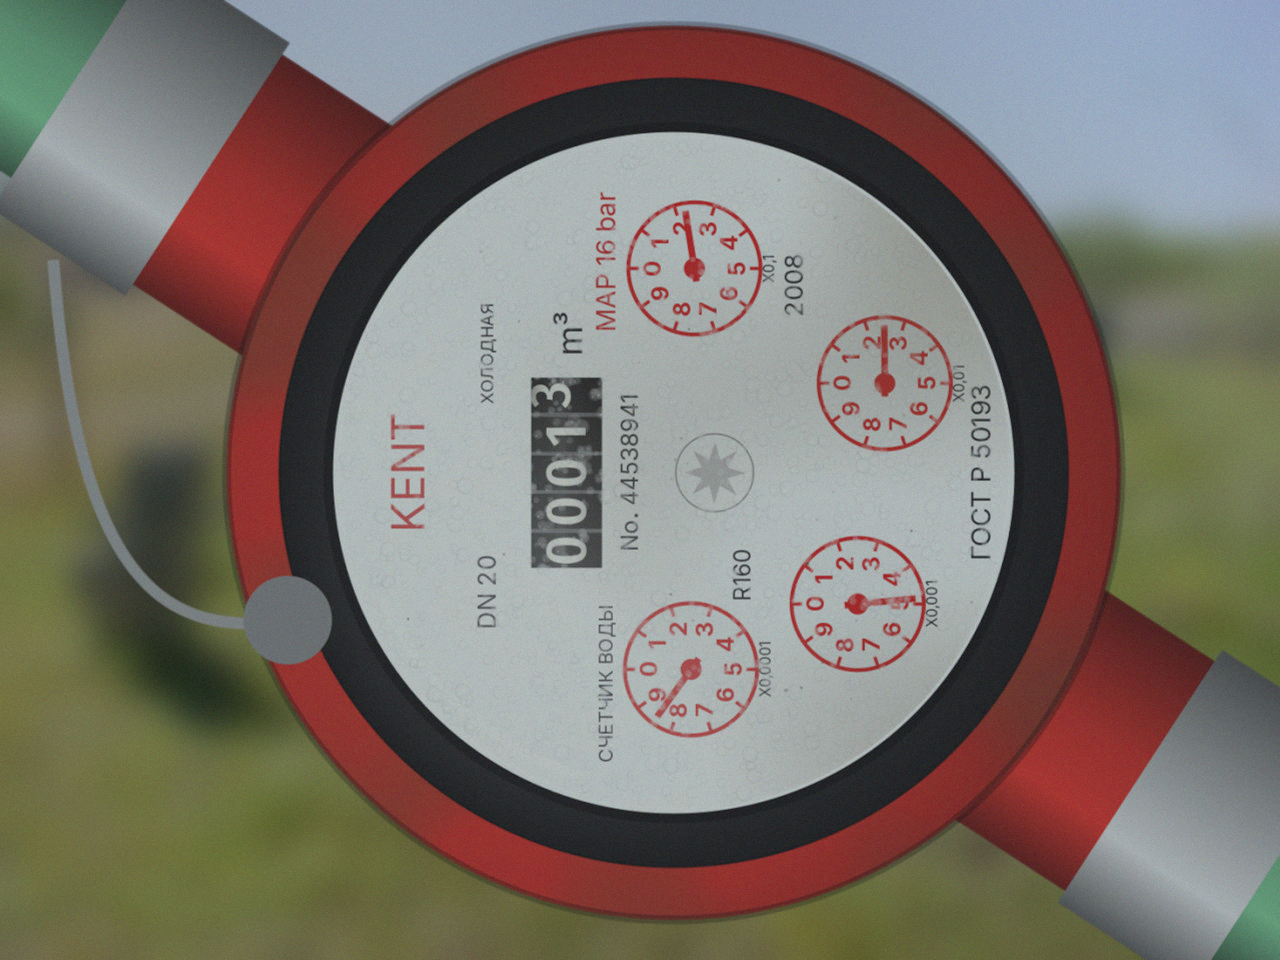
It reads {"value": 13.2248, "unit": "m³"}
